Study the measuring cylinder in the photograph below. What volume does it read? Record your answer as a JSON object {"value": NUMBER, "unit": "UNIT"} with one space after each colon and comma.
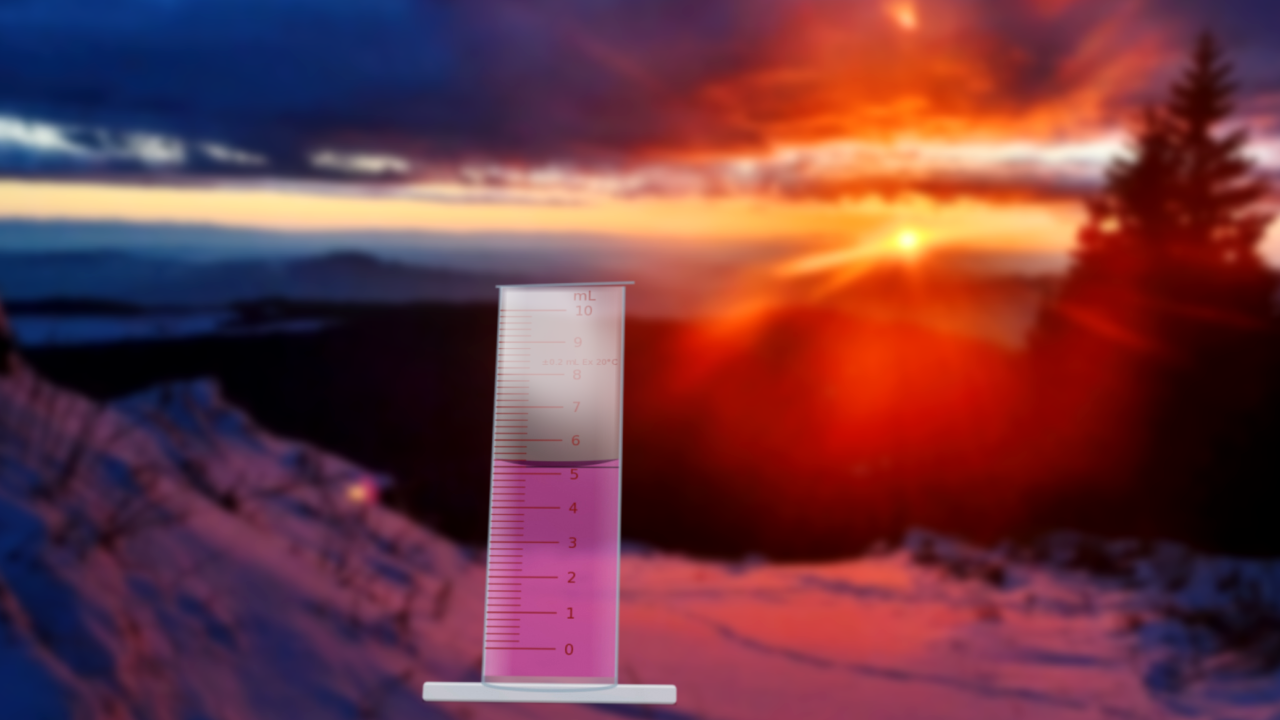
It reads {"value": 5.2, "unit": "mL"}
